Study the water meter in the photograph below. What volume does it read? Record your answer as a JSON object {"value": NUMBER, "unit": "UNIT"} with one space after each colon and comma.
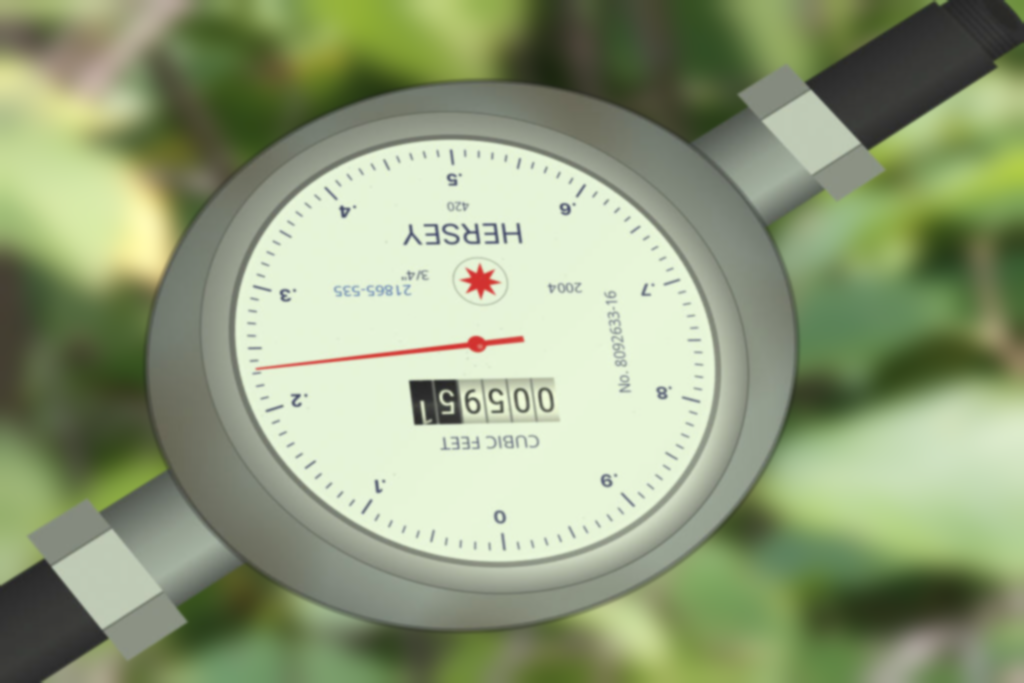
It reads {"value": 5951.23, "unit": "ft³"}
